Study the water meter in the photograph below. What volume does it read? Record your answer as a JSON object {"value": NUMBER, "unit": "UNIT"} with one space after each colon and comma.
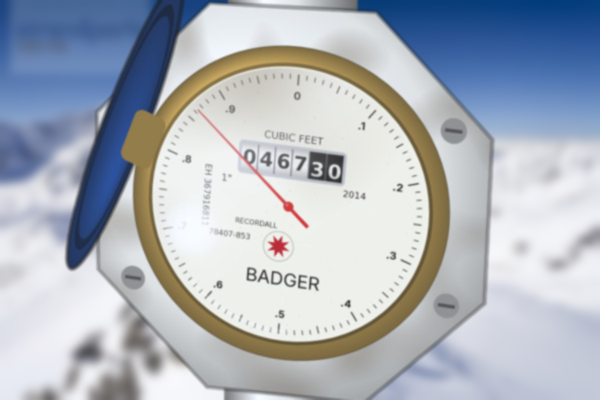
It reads {"value": 46729.86, "unit": "ft³"}
